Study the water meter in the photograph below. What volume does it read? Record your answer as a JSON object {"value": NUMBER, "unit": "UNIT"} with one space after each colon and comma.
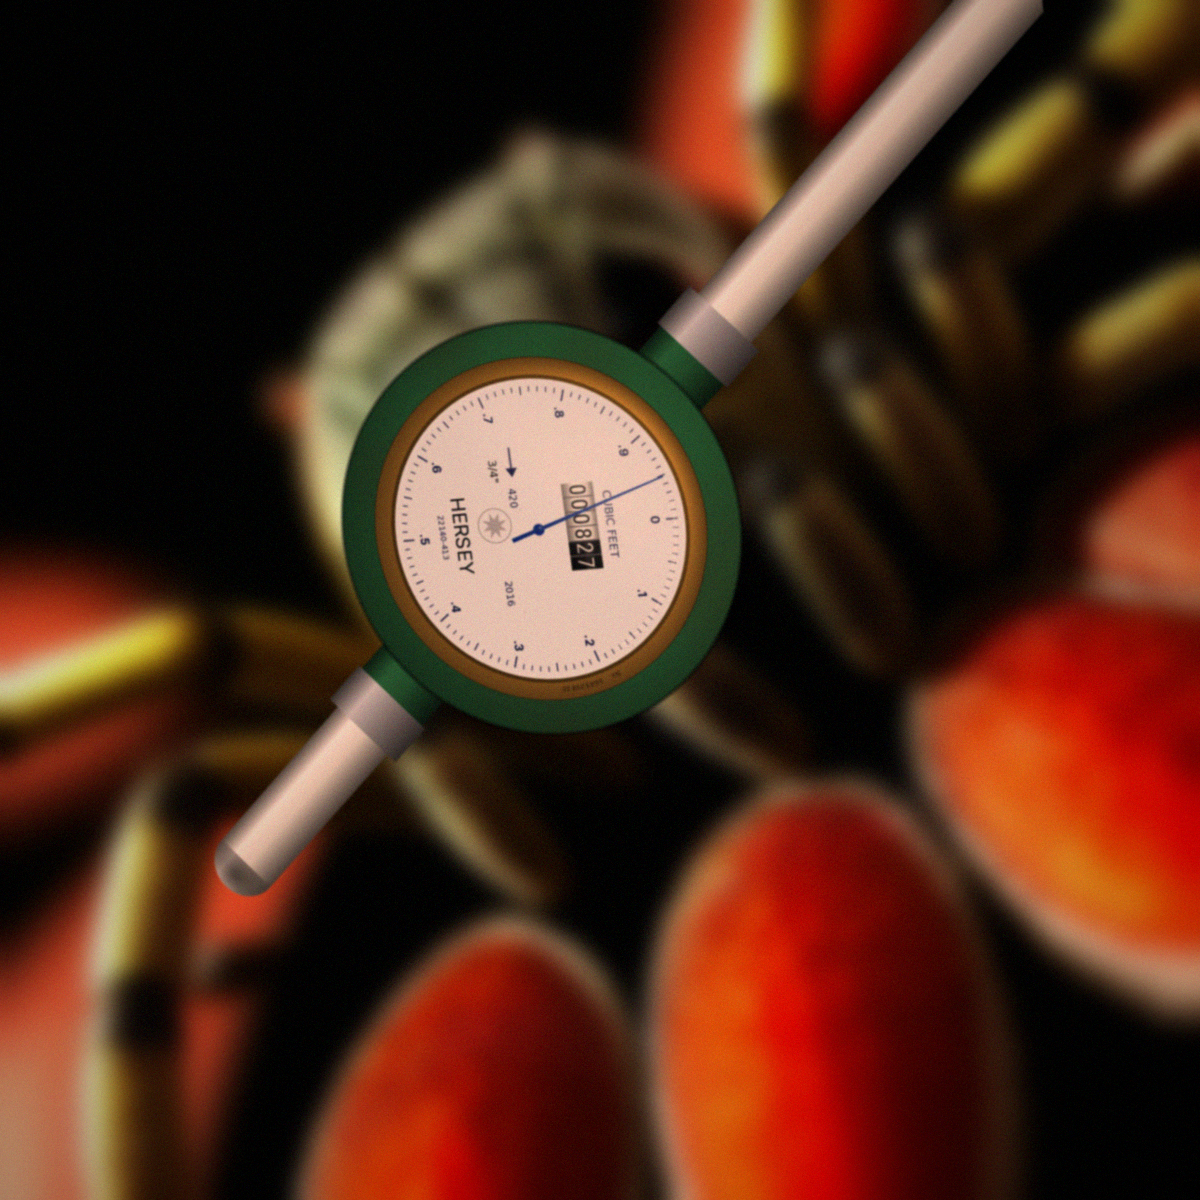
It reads {"value": 826.95, "unit": "ft³"}
